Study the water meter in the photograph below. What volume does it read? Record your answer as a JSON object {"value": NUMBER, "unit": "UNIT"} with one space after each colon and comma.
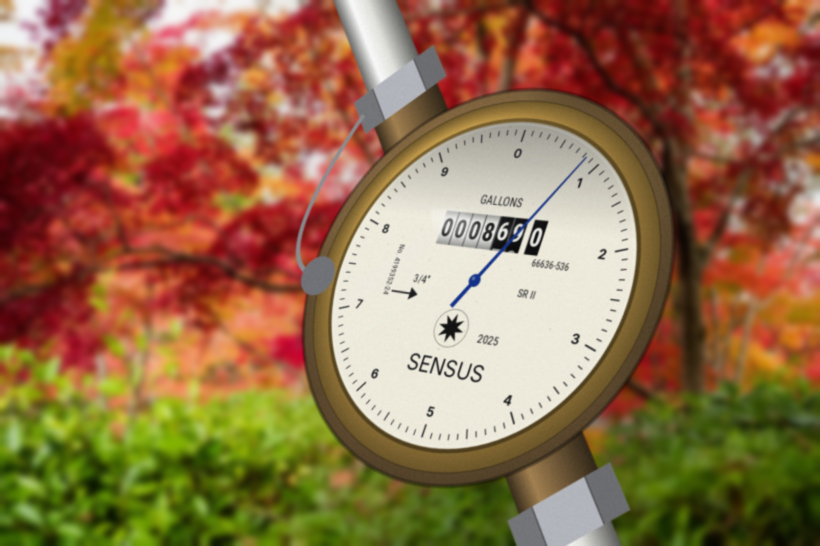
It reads {"value": 8690.8, "unit": "gal"}
